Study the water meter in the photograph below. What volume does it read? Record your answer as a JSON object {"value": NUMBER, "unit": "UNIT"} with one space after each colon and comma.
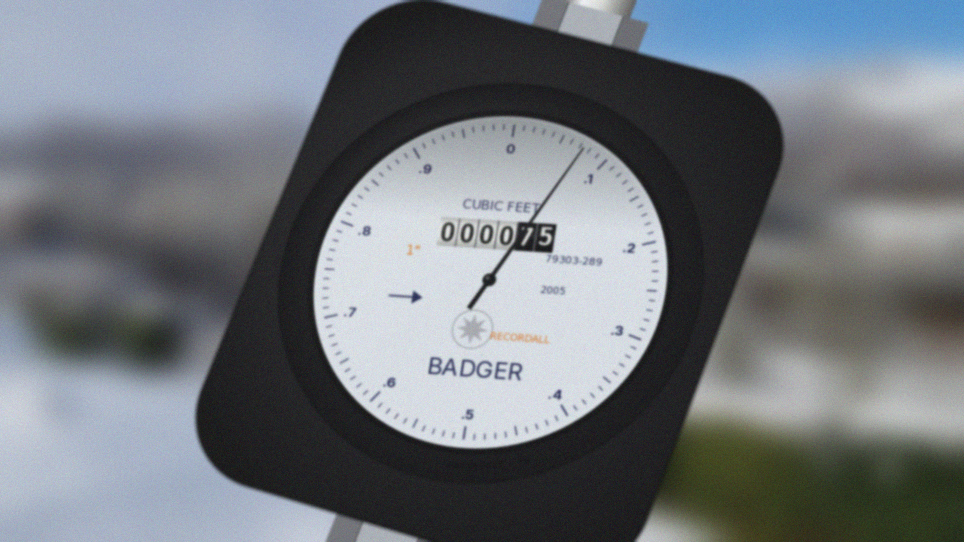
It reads {"value": 75.07, "unit": "ft³"}
